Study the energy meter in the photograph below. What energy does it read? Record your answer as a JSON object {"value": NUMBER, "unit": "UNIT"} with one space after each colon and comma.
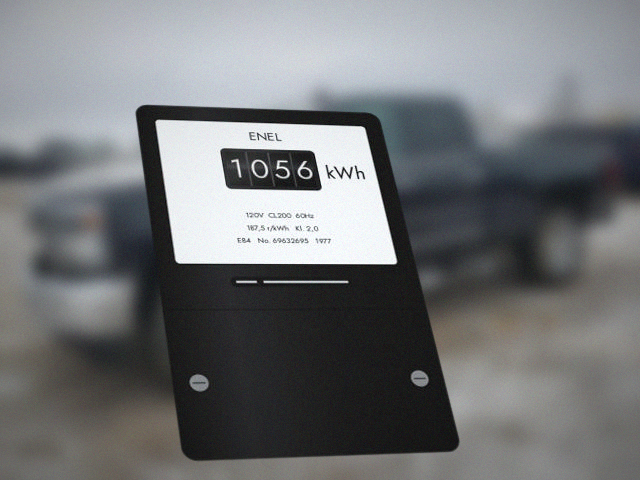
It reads {"value": 1056, "unit": "kWh"}
